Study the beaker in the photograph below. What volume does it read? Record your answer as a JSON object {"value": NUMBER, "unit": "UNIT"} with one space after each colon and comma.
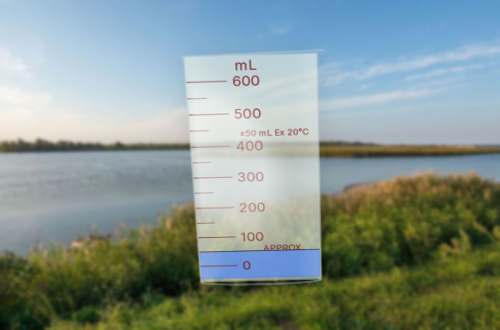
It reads {"value": 50, "unit": "mL"}
